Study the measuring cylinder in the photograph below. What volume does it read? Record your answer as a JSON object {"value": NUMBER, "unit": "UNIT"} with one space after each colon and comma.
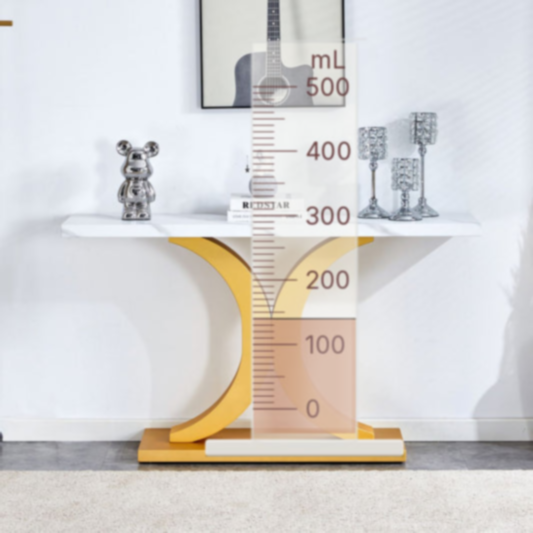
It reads {"value": 140, "unit": "mL"}
